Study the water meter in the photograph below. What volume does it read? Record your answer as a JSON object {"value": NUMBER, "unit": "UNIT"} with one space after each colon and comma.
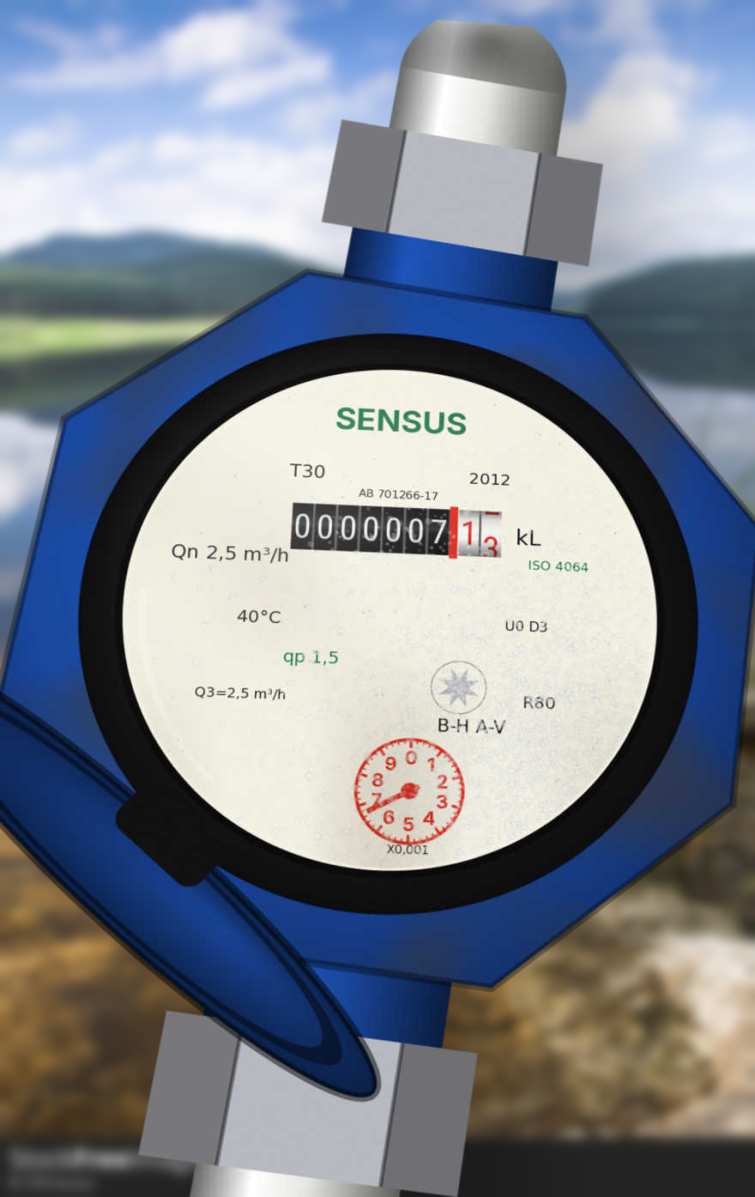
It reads {"value": 7.126, "unit": "kL"}
